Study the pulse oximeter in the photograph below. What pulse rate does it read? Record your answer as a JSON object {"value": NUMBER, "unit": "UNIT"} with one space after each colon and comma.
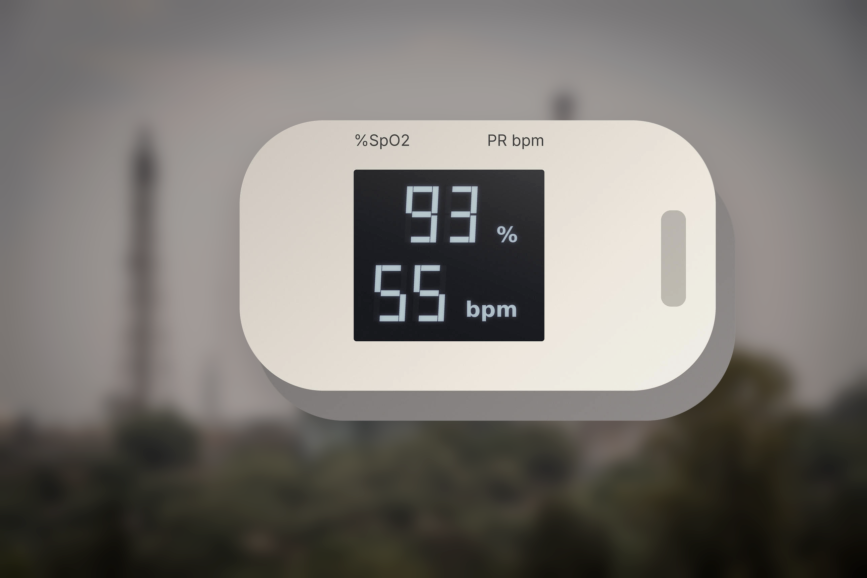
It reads {"value": 55, "unit": "bpm"}
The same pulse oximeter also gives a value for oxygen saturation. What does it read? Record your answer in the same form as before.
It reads {"value": 93, "unit": "%"}
